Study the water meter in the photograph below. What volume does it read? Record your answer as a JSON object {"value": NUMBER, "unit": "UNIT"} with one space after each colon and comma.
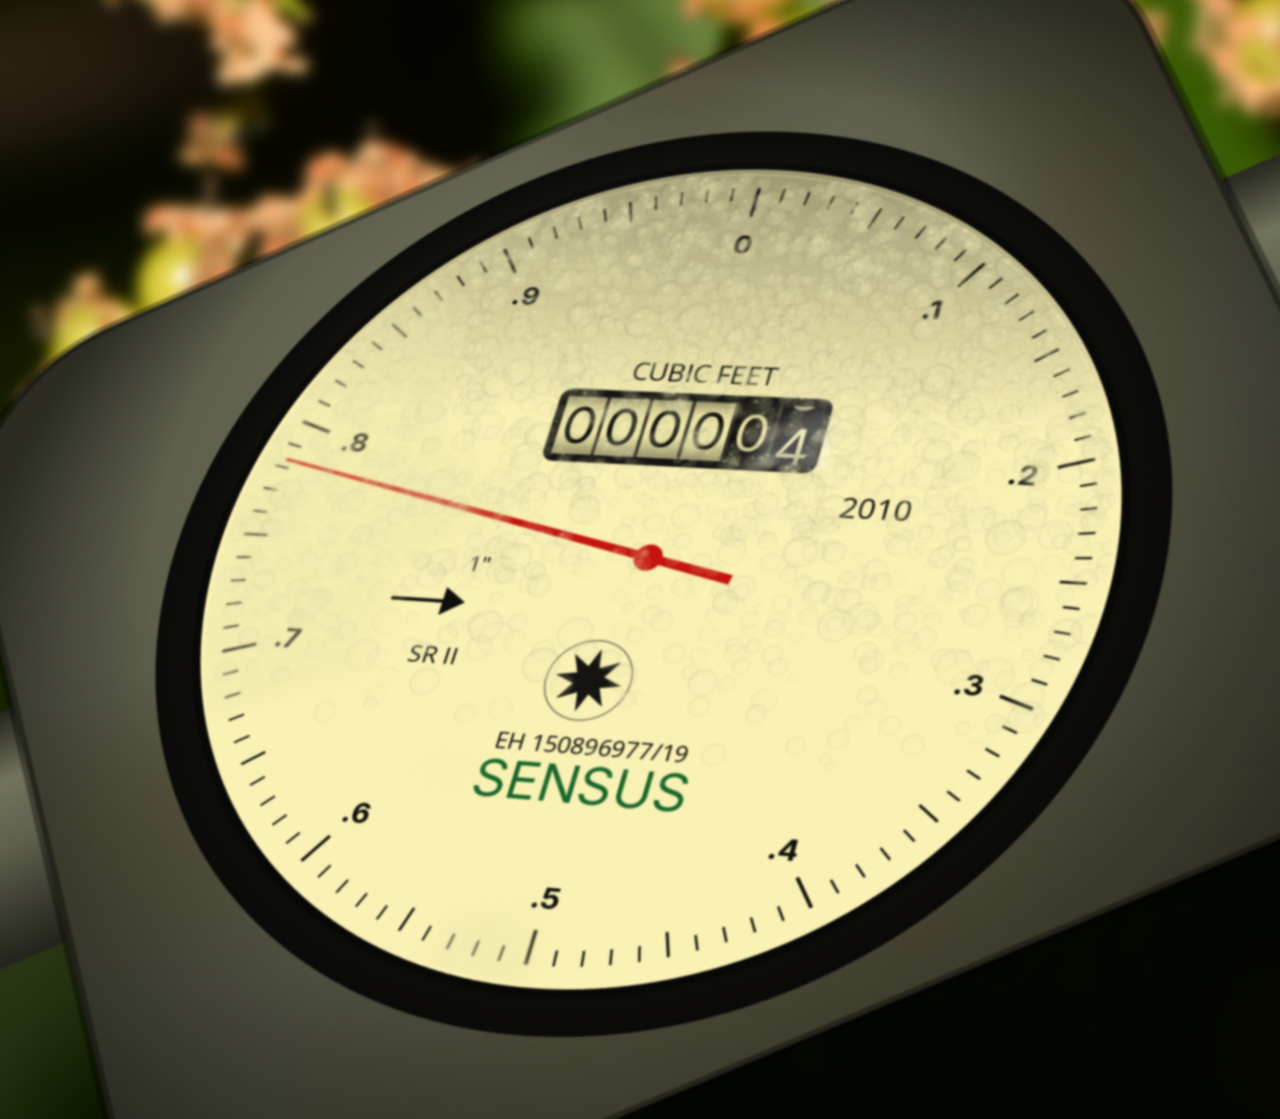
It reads {"value": 3.78, "unit": "ft³"}
